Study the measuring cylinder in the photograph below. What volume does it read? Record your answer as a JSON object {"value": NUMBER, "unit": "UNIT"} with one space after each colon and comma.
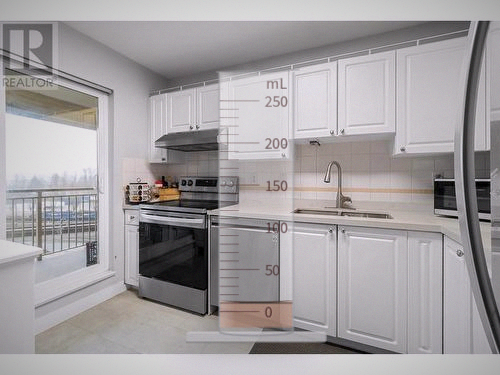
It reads {"value": 10, "unit": "mL"}
